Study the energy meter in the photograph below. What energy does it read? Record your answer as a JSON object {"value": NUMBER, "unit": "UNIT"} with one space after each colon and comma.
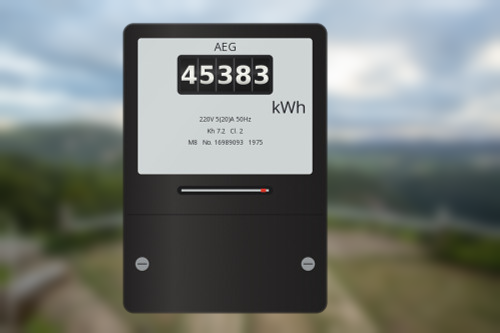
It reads {"value": 45383, "unit": "kWh"}
